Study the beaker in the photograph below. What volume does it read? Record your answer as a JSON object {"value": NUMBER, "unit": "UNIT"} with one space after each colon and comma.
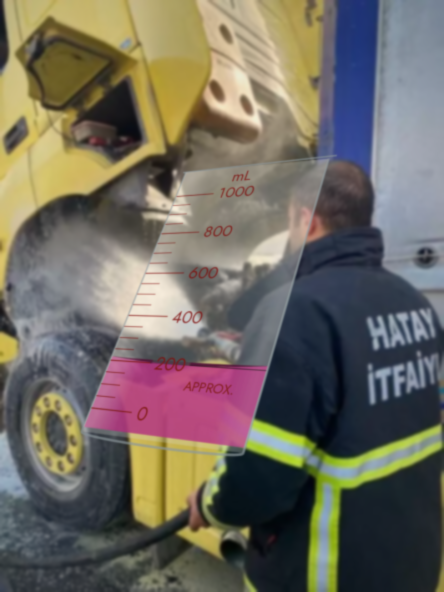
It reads {"value": 200, "unit": "mL"}
